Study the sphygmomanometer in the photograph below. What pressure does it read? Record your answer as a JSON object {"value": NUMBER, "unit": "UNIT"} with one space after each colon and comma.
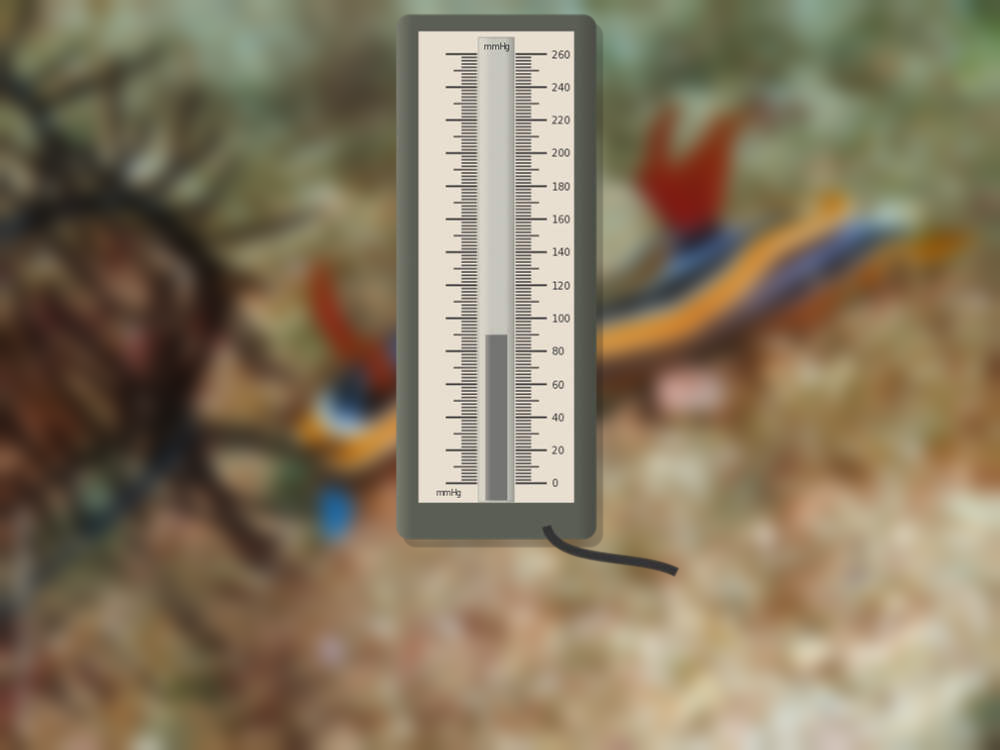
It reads {"value": 90, "unit": "mmHg"}
